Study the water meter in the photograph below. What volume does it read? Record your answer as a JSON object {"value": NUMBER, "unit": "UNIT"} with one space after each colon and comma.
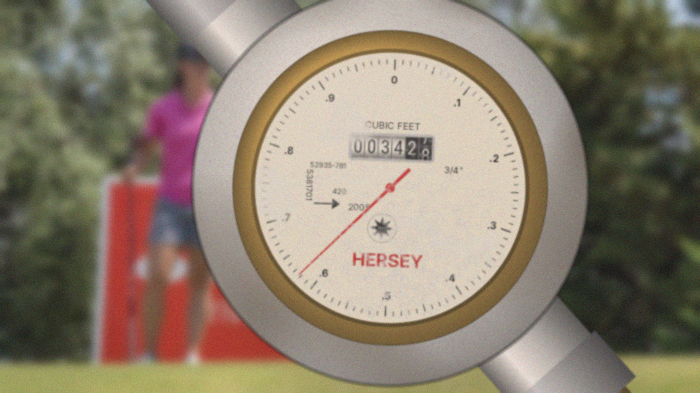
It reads {"value": 3427.62, "unit": "ft³"}
